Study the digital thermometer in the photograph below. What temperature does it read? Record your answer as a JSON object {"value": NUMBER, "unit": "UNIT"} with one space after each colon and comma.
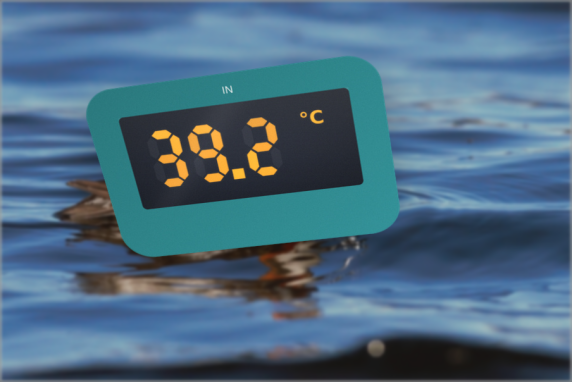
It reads {"value": 39.2, "unit": "°C"}
